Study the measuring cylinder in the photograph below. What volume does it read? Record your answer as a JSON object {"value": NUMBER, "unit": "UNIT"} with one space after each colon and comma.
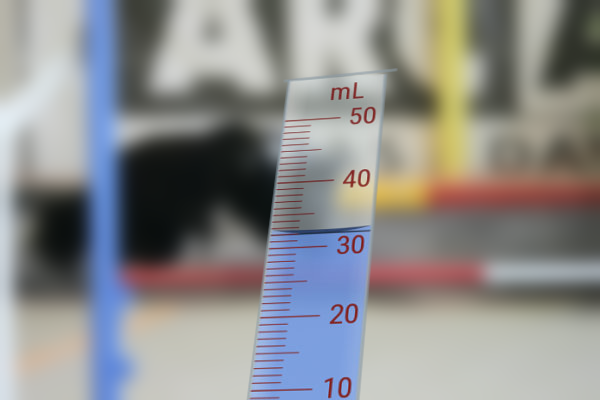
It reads {"value": 32, "unit": "mL"}
